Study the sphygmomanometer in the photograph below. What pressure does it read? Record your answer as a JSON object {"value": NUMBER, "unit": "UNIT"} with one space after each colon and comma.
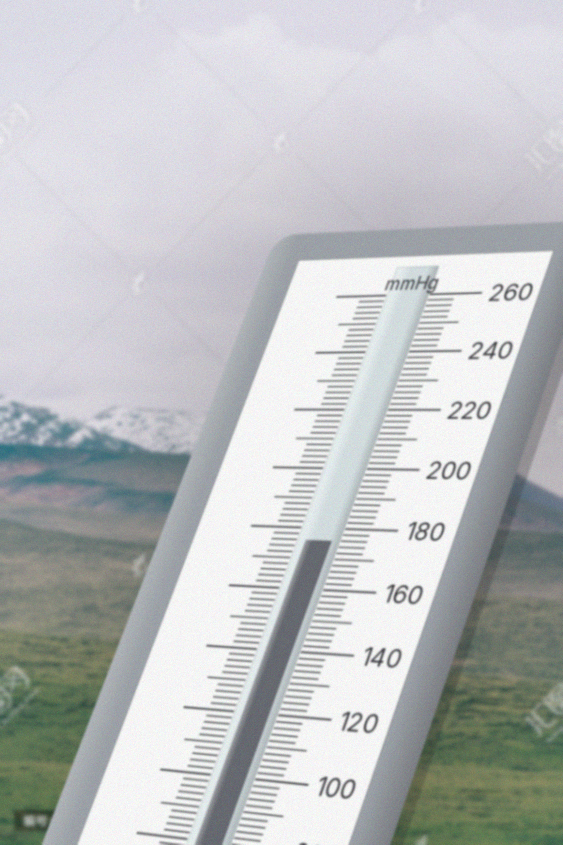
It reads {"value": 176, "unit": "mmHg"}
